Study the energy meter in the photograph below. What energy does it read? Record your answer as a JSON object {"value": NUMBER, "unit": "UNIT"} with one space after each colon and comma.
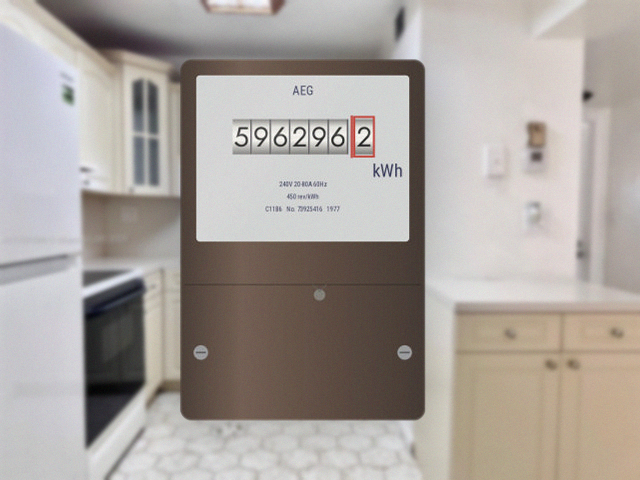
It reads {"value": 596296.2, "unit": "kWh"}
